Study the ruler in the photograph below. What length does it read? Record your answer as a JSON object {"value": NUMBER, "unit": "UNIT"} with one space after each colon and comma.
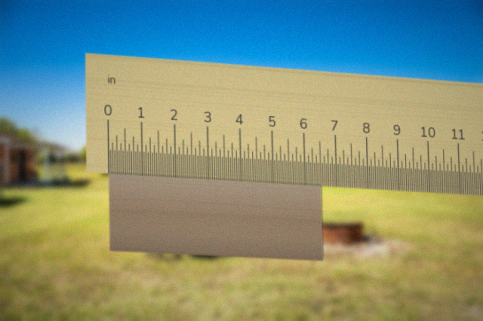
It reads {"value": 6.5, "unit": "in"}
